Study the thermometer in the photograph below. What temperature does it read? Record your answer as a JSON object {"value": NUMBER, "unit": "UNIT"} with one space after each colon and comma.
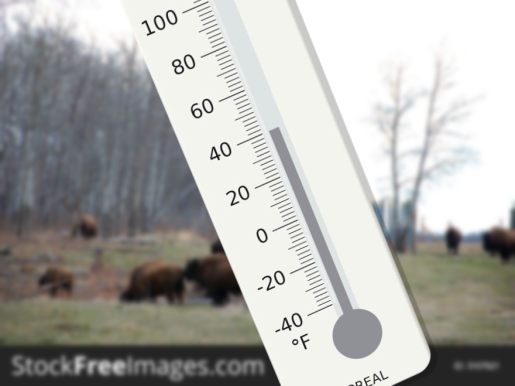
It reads {"value": 40, "unit": "°F"}
